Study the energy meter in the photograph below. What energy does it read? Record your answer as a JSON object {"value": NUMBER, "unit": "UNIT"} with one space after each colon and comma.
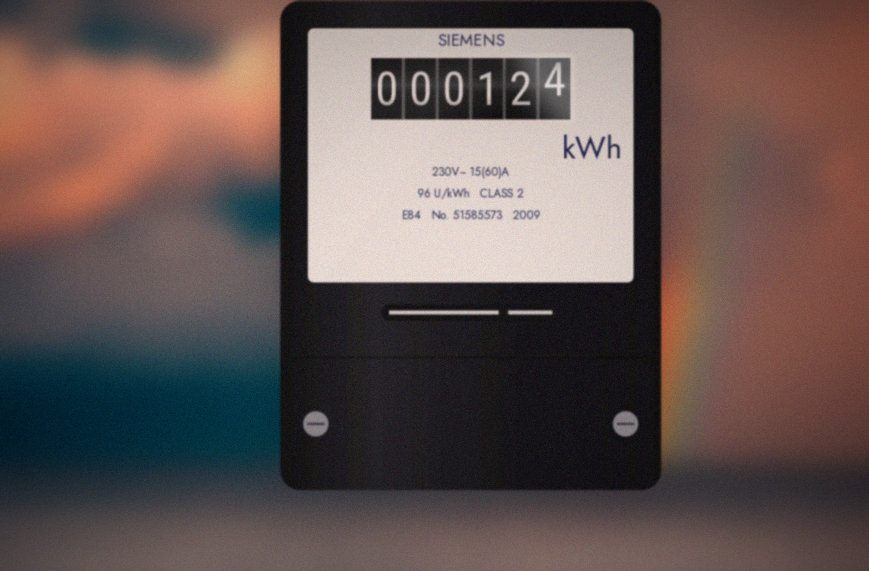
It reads {"value": 124, "unit": "kWh"}
